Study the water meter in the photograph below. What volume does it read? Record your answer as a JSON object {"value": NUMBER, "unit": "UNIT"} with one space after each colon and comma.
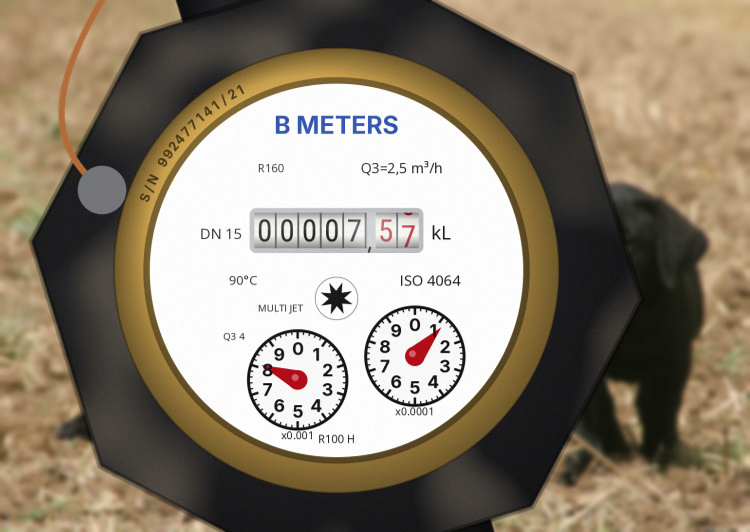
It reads {"value": 7.5681, "unit": "kL"}
